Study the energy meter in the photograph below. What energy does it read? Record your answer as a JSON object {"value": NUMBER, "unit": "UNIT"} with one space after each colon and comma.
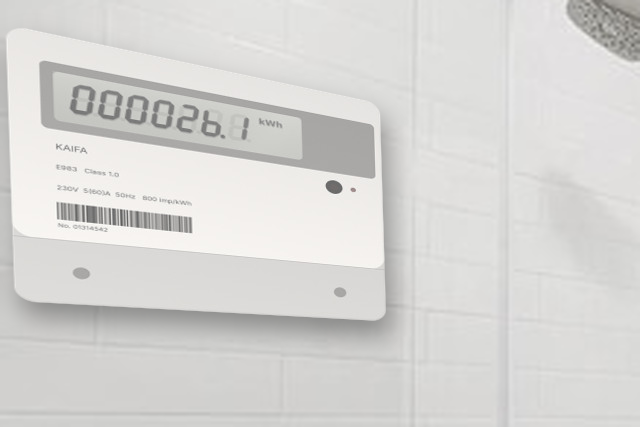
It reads {"value": 26.1, "unit": "kWh"}
